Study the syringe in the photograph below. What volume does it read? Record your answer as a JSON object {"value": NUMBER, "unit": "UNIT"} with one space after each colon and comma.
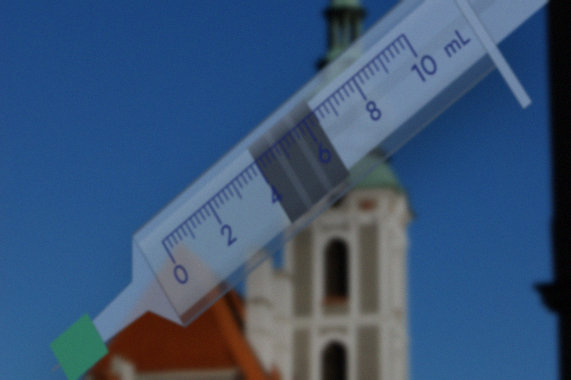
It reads {"value": 4, "unit": "mL"}
